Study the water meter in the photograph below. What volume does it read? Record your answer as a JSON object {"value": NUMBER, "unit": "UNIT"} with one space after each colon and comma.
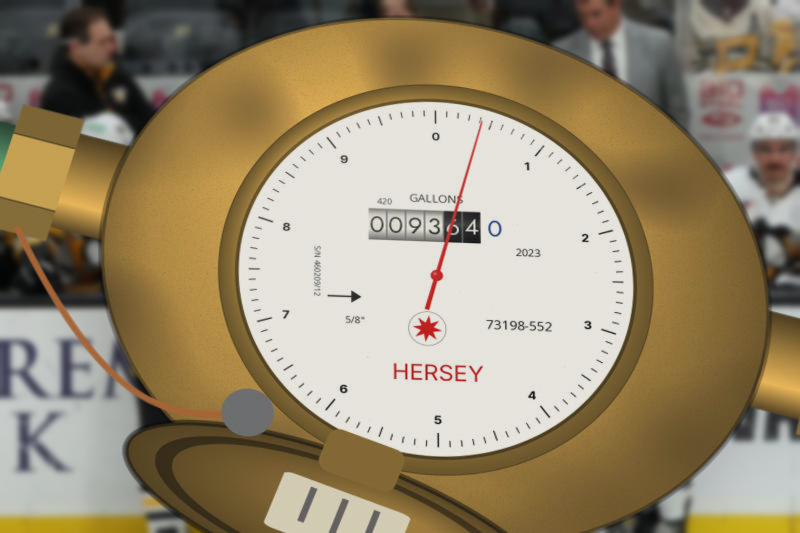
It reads {"value": 93640.4, "unit": "gal"}
